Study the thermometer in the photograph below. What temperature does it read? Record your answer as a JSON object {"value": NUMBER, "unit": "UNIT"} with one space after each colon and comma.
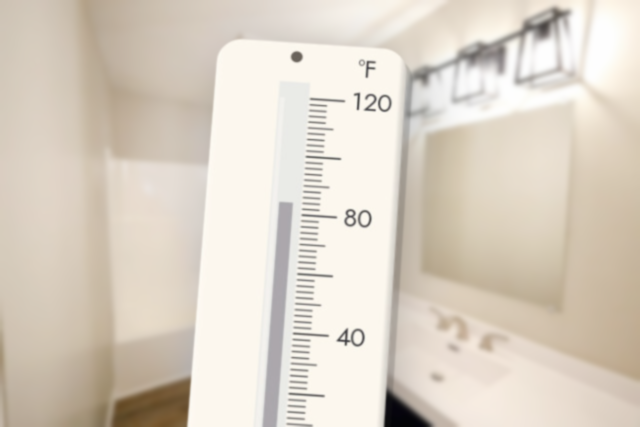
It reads {"value": 84, "unit": "°F"}
